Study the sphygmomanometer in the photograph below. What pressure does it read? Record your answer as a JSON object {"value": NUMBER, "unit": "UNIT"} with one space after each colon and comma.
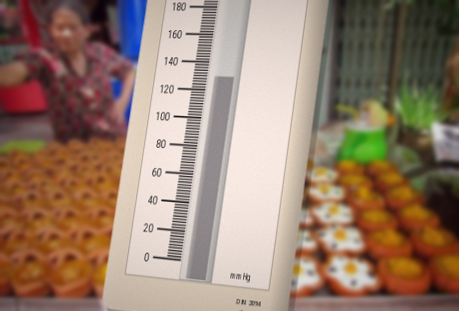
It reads {"value": 130, "unit": "mmHg"}
